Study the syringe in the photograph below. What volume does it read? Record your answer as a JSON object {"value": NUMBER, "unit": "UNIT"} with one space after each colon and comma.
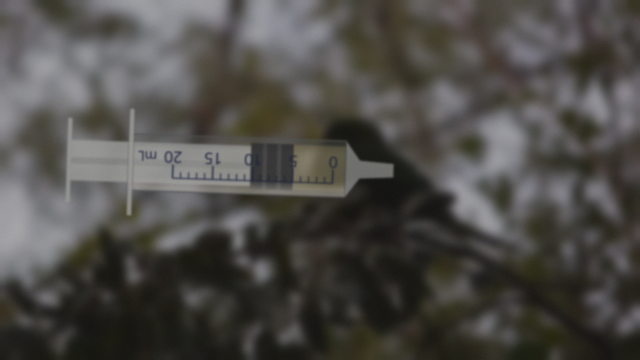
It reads {"value": 5, "unit": "mL"}
